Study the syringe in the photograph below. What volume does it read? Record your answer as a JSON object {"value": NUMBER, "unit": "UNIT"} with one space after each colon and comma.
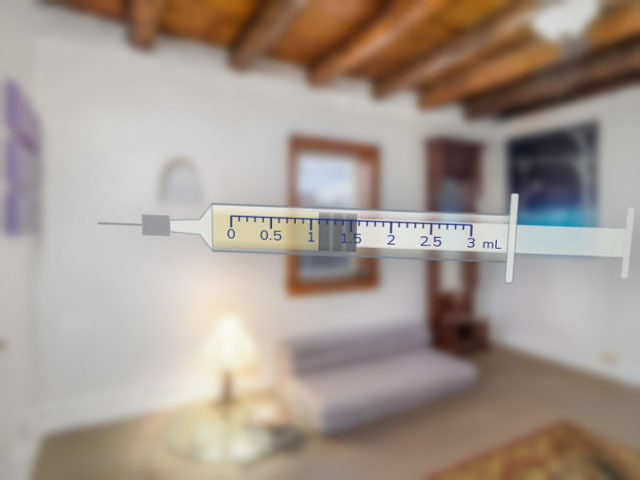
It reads {"value": 1.1, "unit": "mL"}
